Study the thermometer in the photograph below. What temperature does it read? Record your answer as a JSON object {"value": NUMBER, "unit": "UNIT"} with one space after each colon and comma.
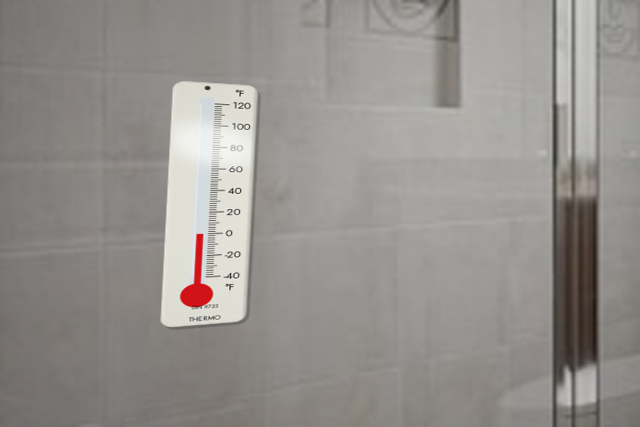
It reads {"value": 0, "unit": "°F"}
